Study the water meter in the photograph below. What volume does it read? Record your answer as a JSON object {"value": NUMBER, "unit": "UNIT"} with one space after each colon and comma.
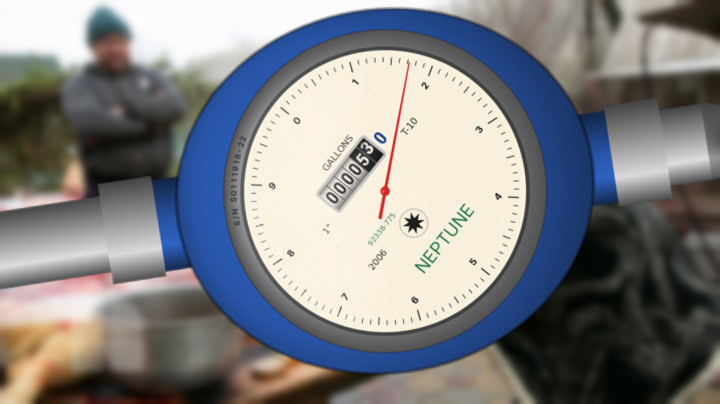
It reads {"value": 531.7, "unit": "gal"}
